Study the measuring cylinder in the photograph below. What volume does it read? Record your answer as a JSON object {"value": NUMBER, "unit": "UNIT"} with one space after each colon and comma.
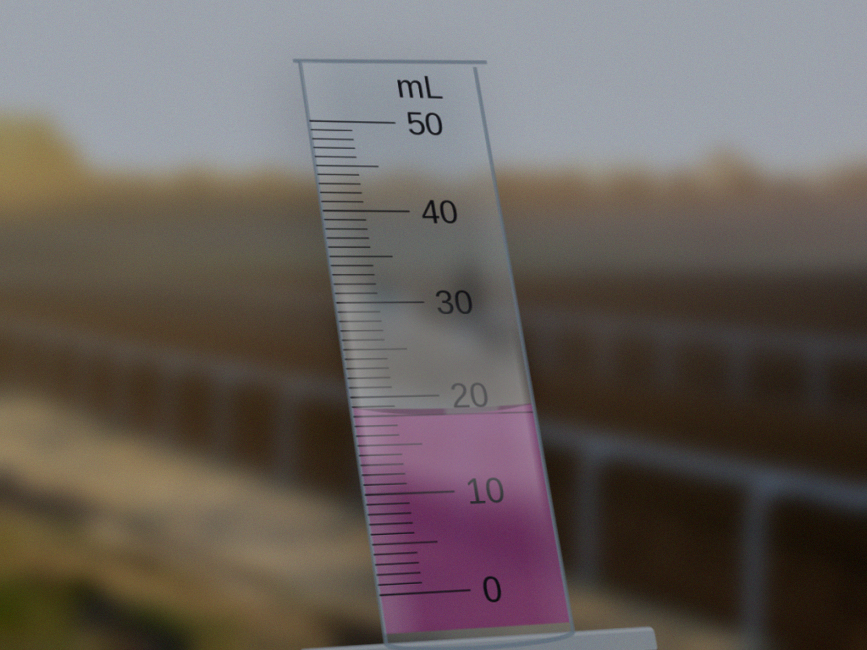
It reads {"value": 18, "unit": "mL"}
